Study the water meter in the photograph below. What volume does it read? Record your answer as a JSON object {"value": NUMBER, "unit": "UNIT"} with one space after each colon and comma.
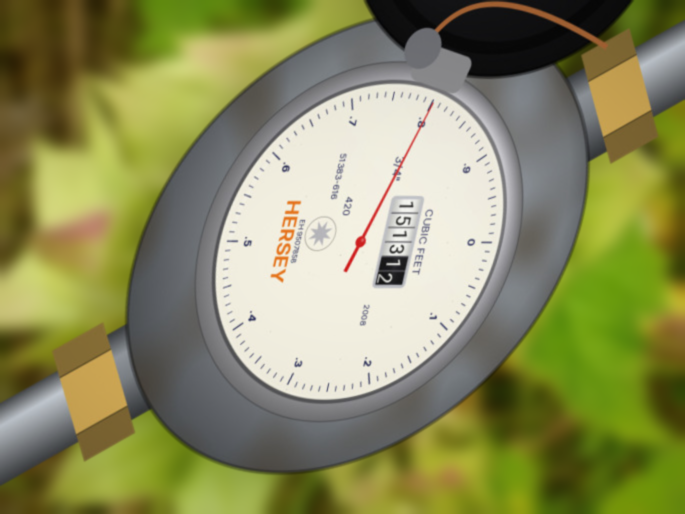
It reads {"value": 151311.80, "unit": "ft³"}
